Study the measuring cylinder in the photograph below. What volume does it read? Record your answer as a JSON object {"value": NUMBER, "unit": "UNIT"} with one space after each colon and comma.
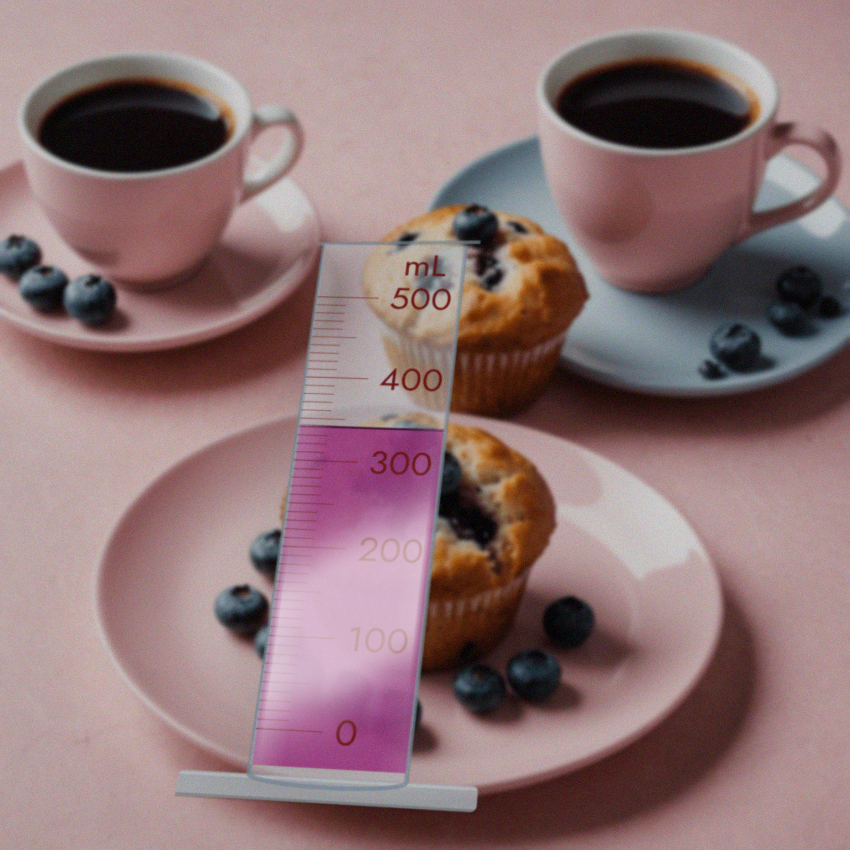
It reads {"value": 340, "unit": "mL"}
